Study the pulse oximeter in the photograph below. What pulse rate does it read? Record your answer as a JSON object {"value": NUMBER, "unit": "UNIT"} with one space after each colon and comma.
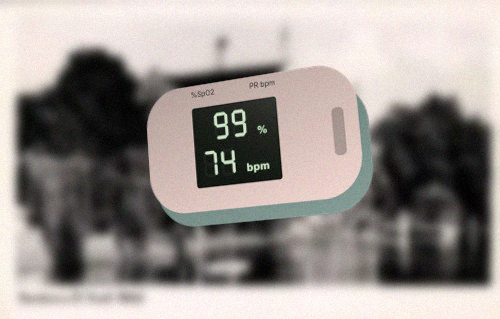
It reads {"value": 74, "unit": "bpm"}
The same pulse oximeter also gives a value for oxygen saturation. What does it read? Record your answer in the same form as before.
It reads {"value": 99, "unit": "%"}
